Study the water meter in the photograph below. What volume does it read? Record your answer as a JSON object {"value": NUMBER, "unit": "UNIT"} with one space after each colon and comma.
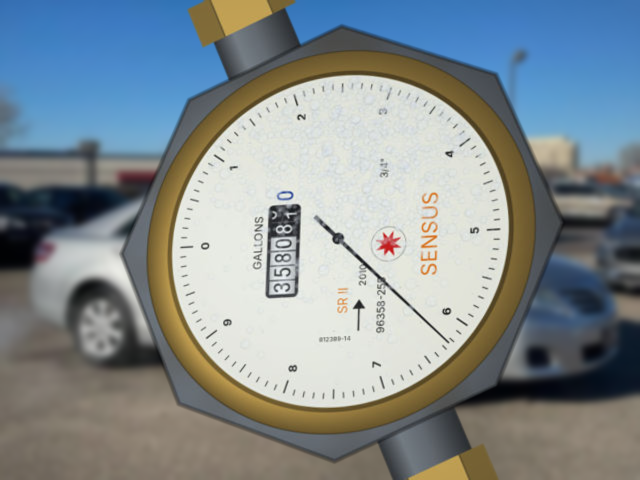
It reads {"value": 3580806.2, "unit": "gal"}
